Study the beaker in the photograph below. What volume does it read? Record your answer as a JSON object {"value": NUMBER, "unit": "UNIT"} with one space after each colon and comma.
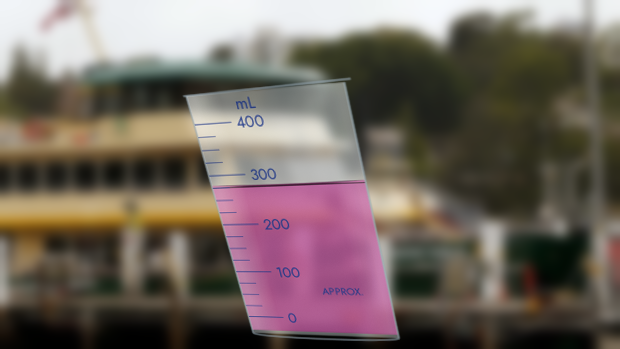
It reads {"value": 275, "unit": "mL"}
